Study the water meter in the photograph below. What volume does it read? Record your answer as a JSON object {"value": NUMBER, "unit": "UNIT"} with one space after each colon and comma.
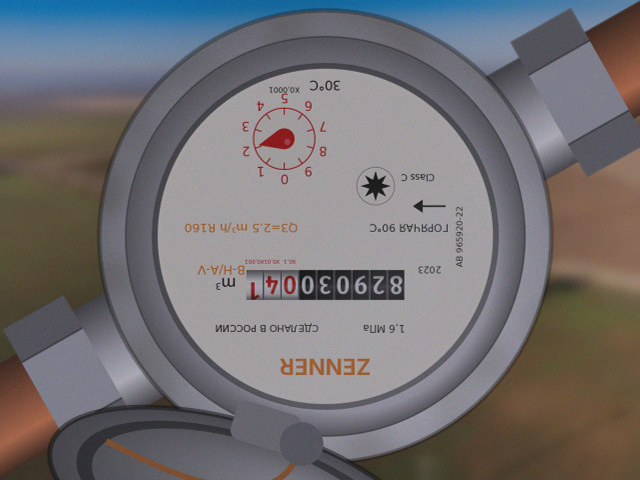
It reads {"value": 829030.0412, "unit": "m³"}
